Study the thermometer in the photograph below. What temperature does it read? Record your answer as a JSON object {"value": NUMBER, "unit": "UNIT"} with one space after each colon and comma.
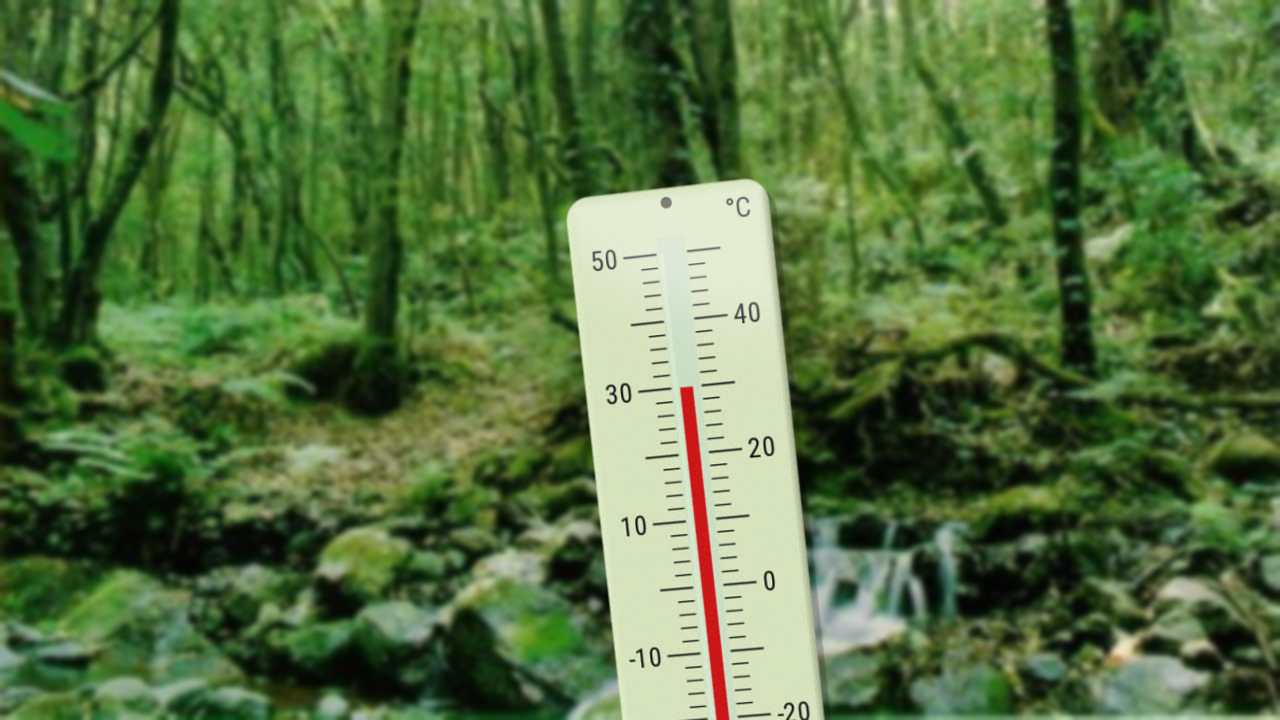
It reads {"value": 30, "unit": "°C"}
